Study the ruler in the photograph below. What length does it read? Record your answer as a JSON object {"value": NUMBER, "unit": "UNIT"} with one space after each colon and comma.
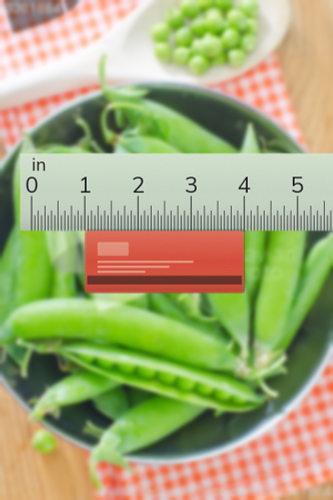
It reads {"value": 3, "unit": "in"}
